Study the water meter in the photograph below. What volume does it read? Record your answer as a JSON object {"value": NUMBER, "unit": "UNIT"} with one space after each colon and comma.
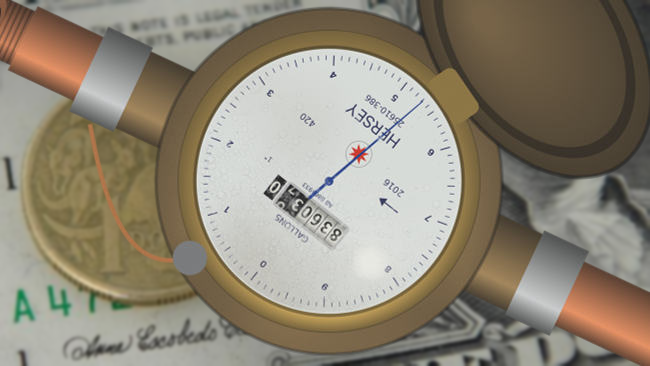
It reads {"value": 8360365.3, "unit": "gal"}
